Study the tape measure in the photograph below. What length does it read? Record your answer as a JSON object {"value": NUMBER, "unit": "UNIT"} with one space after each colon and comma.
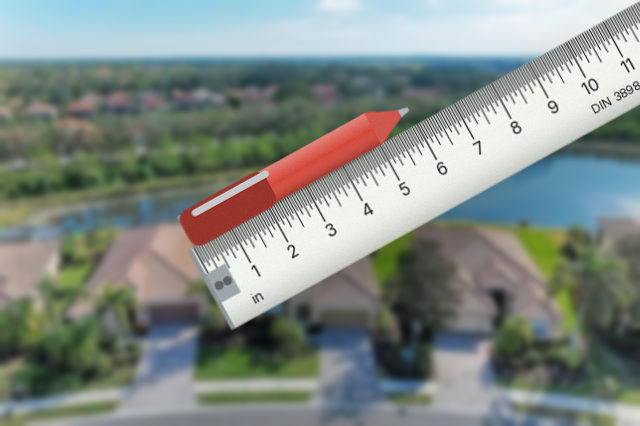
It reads {"value": 6, "unit": "in"}
